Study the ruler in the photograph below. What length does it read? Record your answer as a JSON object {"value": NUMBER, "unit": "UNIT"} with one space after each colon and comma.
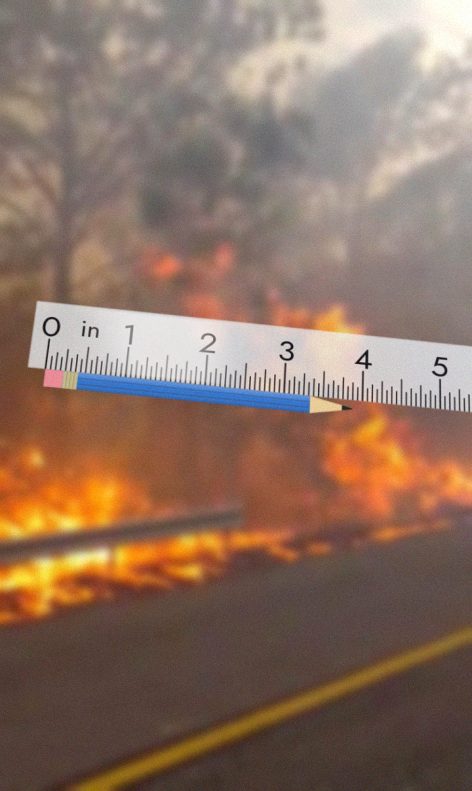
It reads {"value": 3.875, "unit": "in"}
